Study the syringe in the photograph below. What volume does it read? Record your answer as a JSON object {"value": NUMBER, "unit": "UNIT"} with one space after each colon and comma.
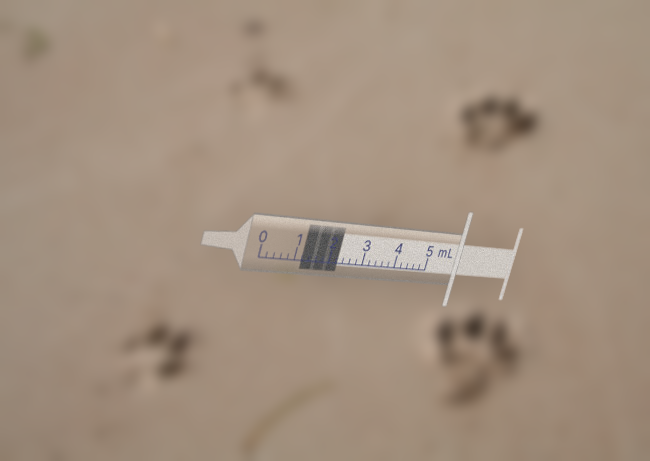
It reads {"value": 1.2, "unit": "mL"}
